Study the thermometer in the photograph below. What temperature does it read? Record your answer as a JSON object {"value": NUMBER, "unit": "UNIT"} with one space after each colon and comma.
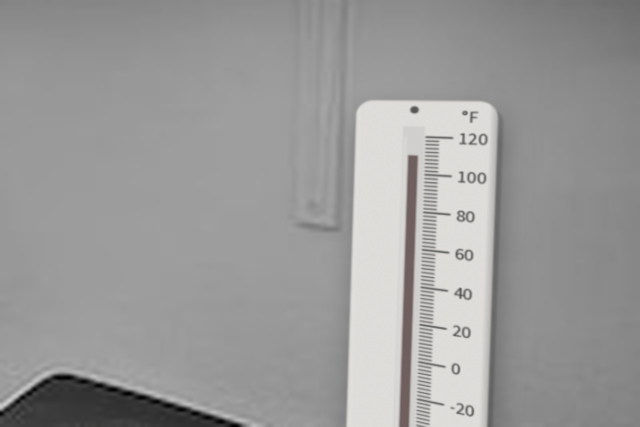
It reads {"value": 110, "unit": "°F"}
